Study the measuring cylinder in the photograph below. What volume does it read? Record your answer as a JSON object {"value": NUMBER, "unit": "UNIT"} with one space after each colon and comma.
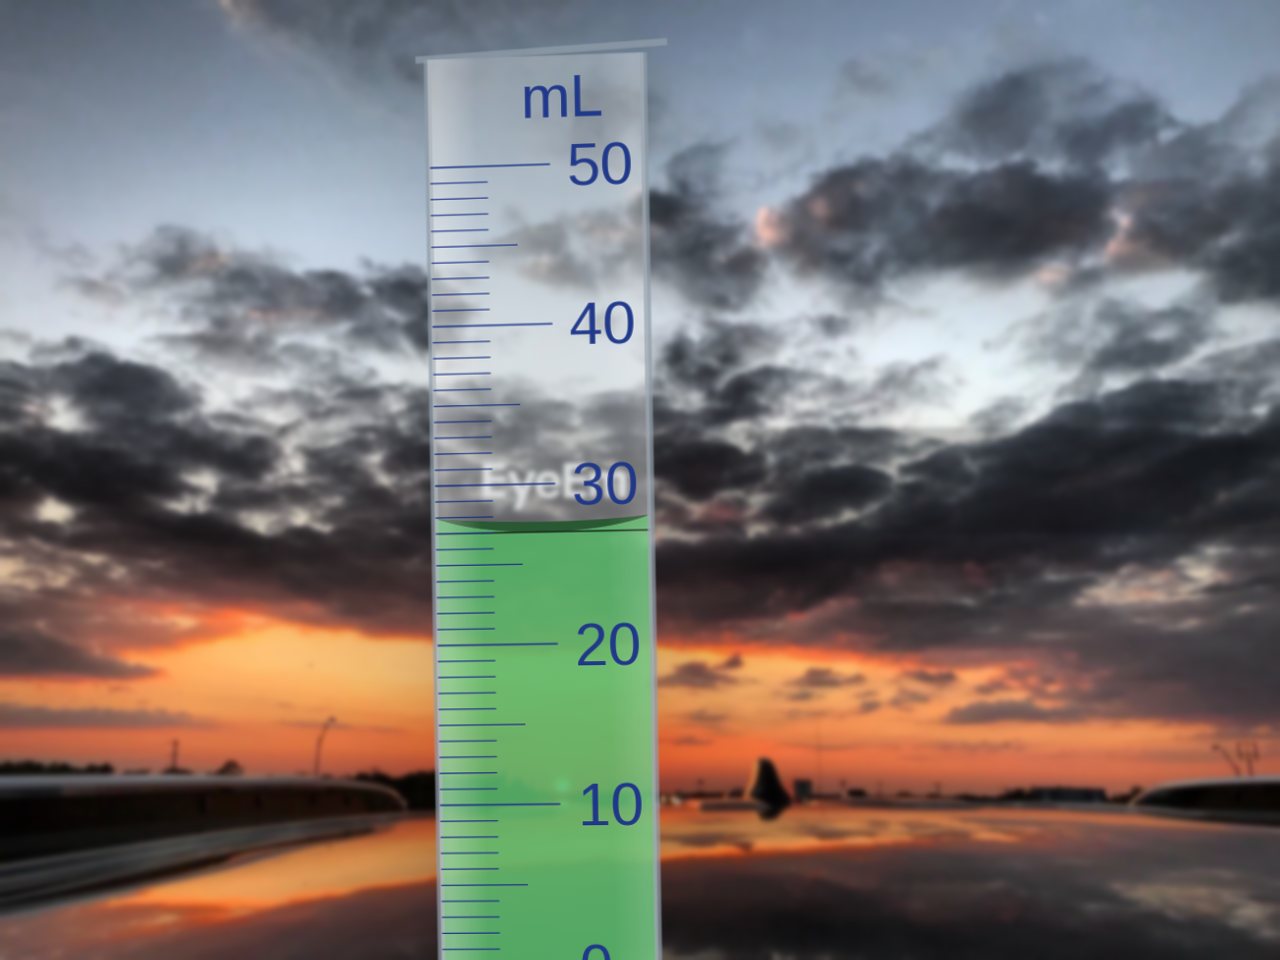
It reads {"value": 27, "unit": "mL"}
